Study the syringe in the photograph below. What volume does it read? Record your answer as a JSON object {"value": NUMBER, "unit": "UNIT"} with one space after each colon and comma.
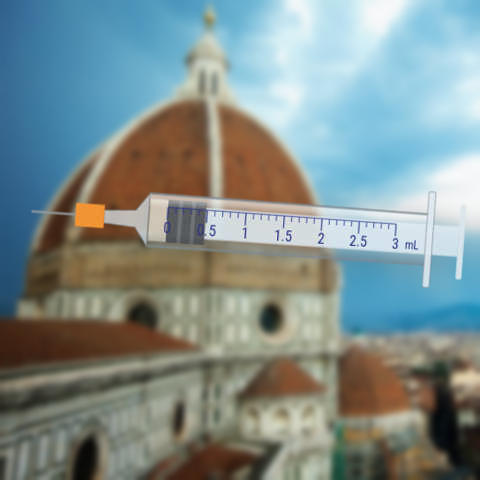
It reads {"value": 0, "unit": "mL"}
